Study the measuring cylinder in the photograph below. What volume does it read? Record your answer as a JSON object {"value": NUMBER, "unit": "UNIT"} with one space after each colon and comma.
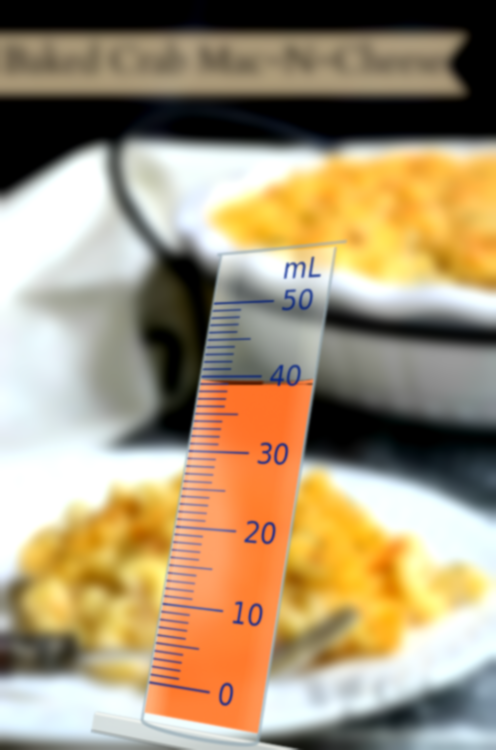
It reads {"value": 39, "unit": "mL"}
